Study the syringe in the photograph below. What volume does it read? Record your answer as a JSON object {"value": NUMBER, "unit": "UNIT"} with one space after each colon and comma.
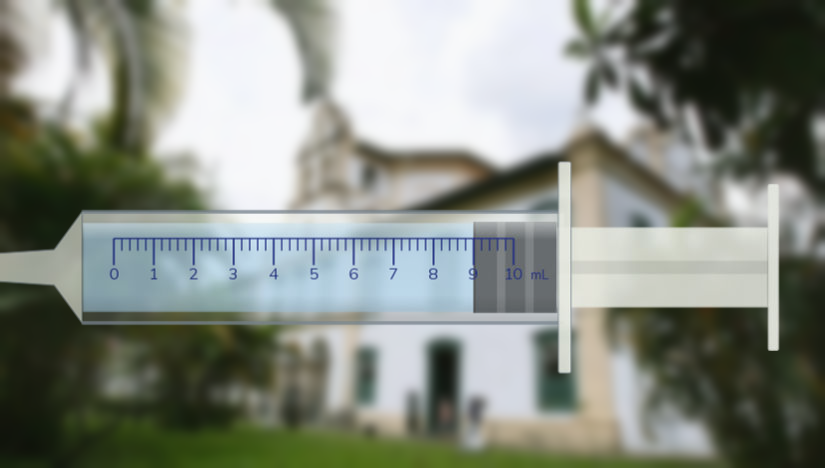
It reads {"value": 9, "unit": "mL"}
